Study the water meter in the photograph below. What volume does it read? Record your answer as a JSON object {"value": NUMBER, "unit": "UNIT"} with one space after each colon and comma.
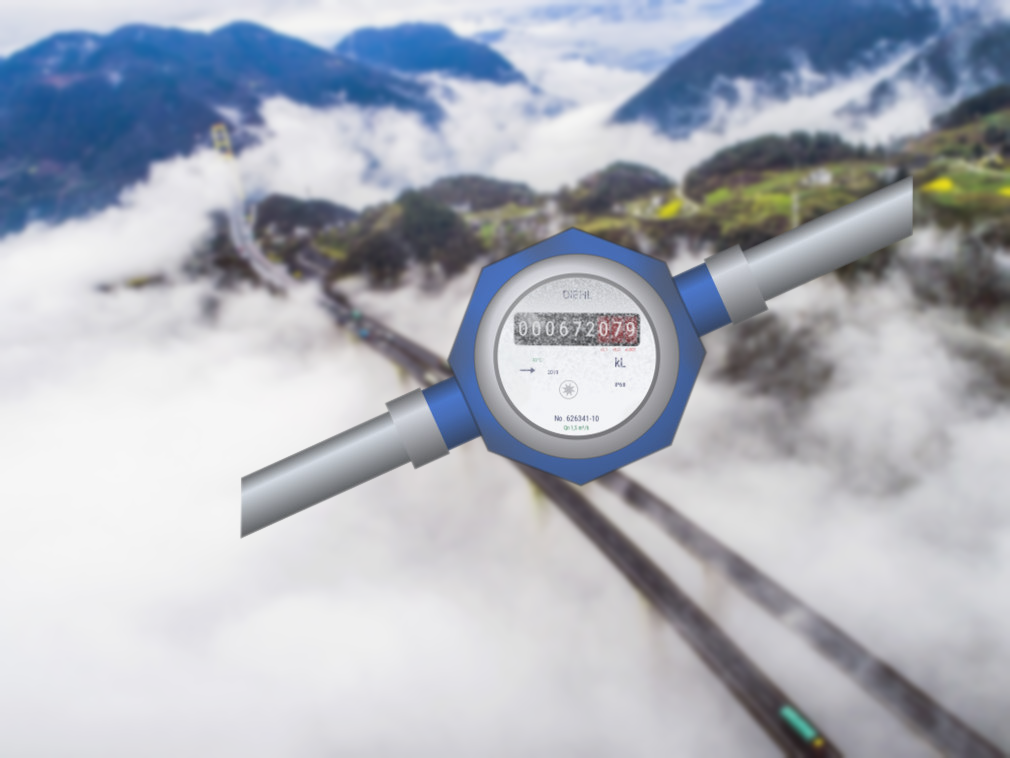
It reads {"value": 672.079, "unit": "kL"}
